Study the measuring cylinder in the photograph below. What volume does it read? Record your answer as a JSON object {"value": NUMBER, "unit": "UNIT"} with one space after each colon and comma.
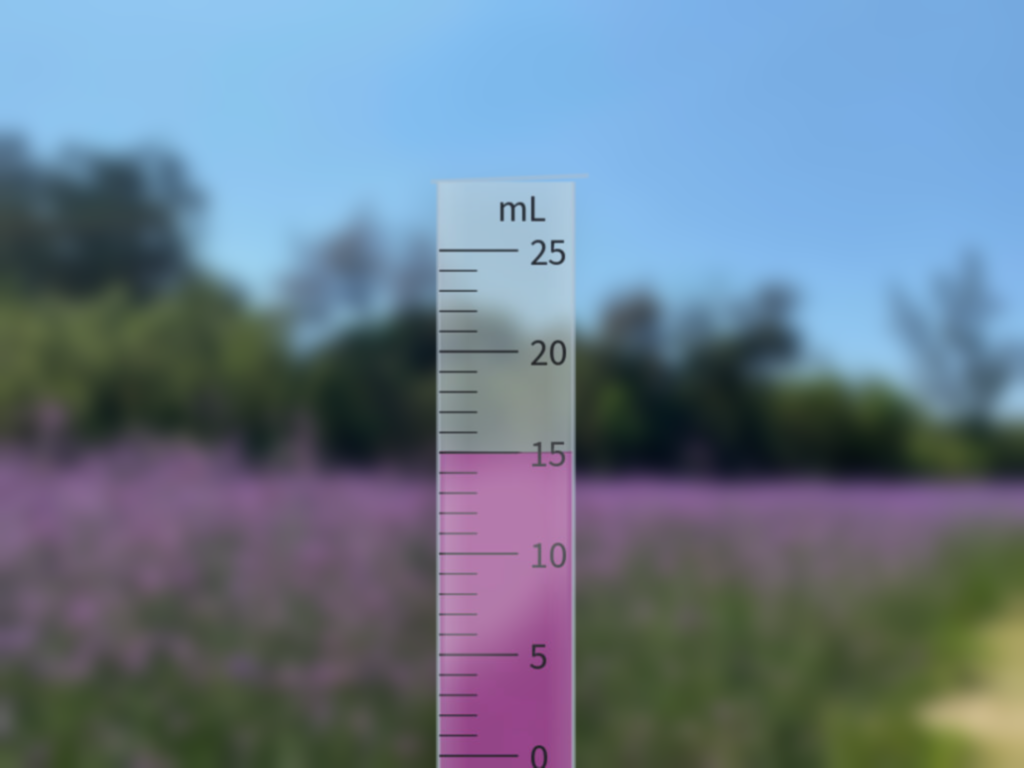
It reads {"value": 15, "unit": "mL"}
